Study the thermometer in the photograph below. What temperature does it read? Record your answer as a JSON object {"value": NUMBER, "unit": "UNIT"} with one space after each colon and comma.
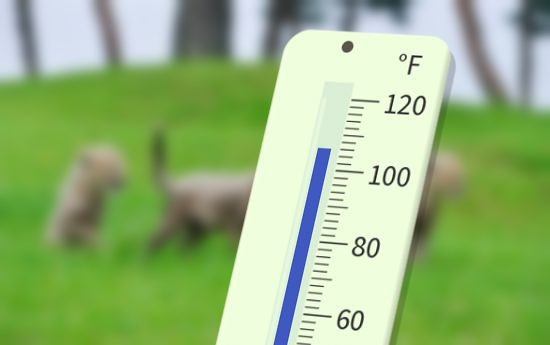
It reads {"value": 106, "unit": "°F"}
